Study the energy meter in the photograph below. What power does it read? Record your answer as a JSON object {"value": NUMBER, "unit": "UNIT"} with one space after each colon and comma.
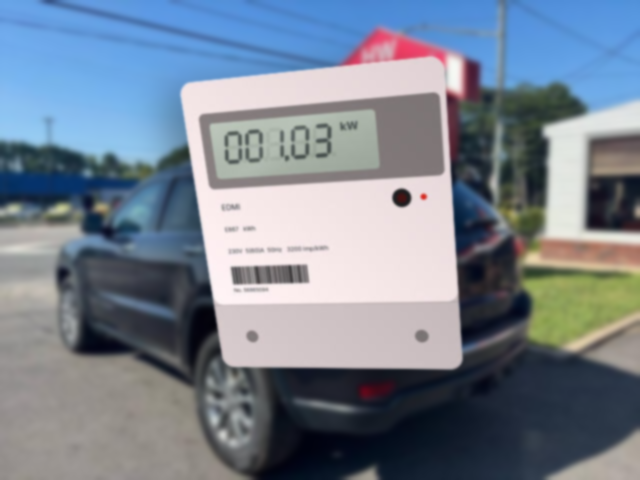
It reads {"value": 1.03, "unit": "kW"}
